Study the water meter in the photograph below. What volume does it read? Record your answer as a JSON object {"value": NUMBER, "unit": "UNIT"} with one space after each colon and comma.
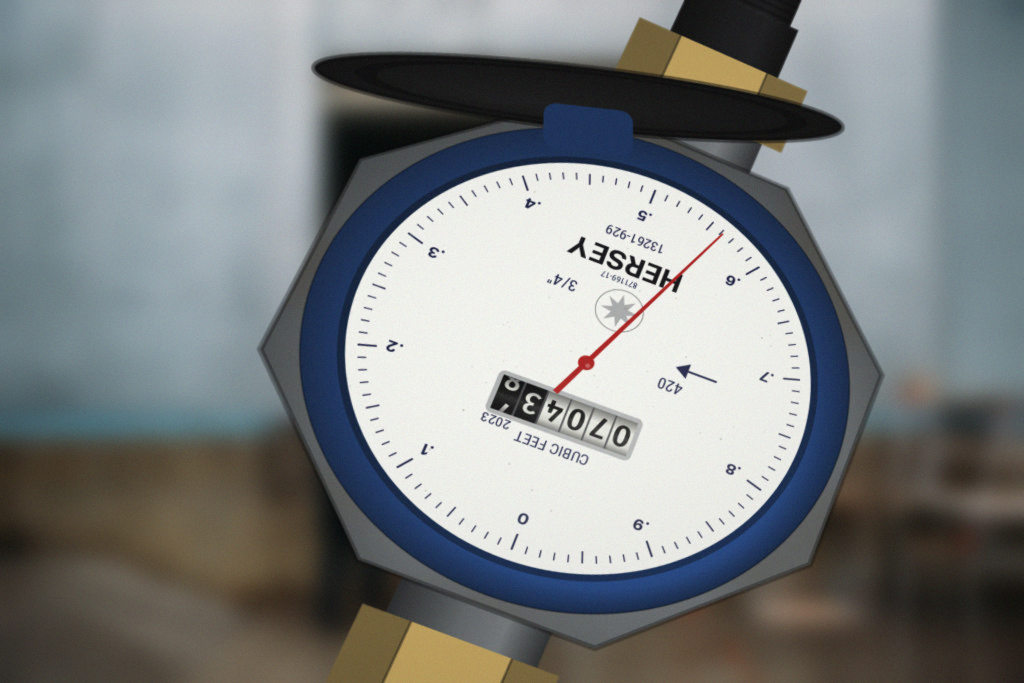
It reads {"value": 70437.56, "unit": "ft³"}
